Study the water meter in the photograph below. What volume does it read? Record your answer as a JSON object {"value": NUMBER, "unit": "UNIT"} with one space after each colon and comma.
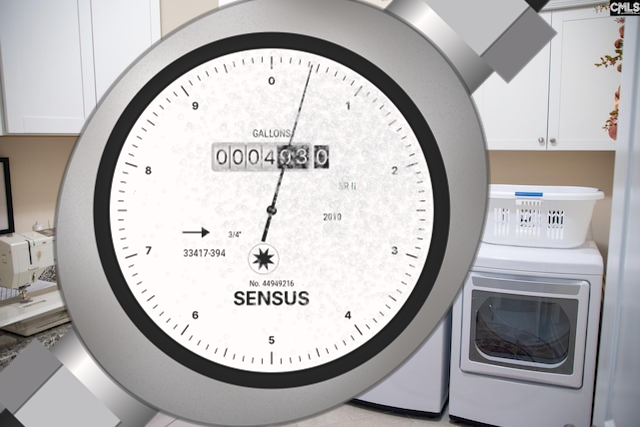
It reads {"value": 4930.4, "unit": "gal"}
